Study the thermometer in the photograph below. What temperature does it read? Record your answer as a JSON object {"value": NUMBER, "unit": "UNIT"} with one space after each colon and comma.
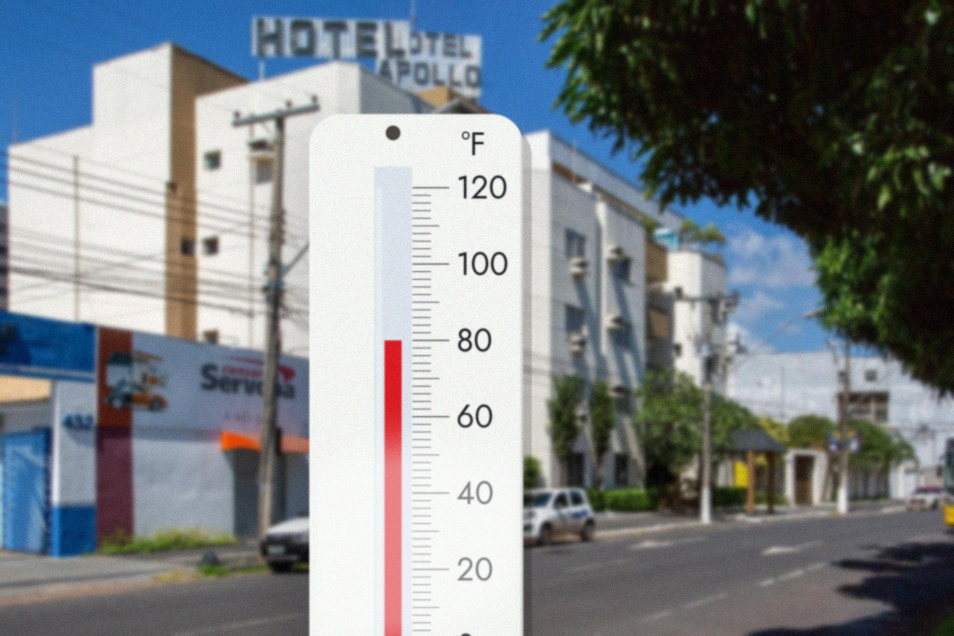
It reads {"value": 80, "unit": "°F"}
